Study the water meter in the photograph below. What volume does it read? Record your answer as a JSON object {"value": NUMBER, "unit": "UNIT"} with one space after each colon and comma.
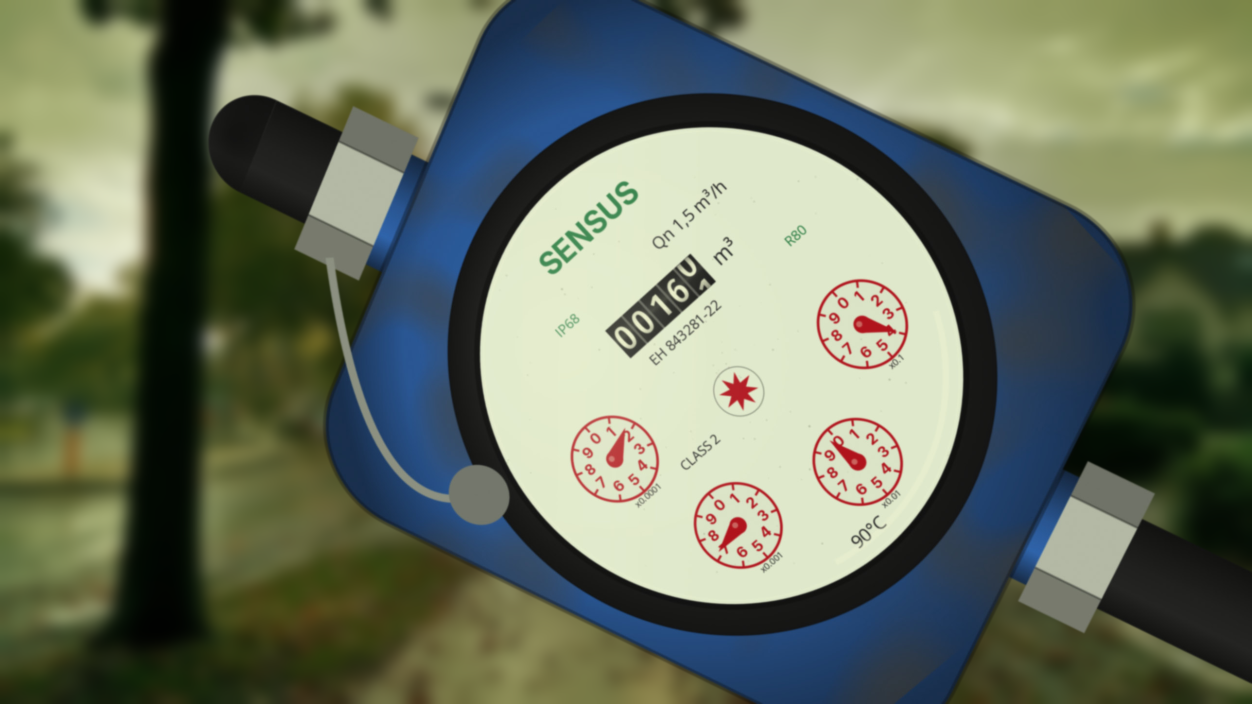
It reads {"value": 160.3971, "unit": "m³"}
